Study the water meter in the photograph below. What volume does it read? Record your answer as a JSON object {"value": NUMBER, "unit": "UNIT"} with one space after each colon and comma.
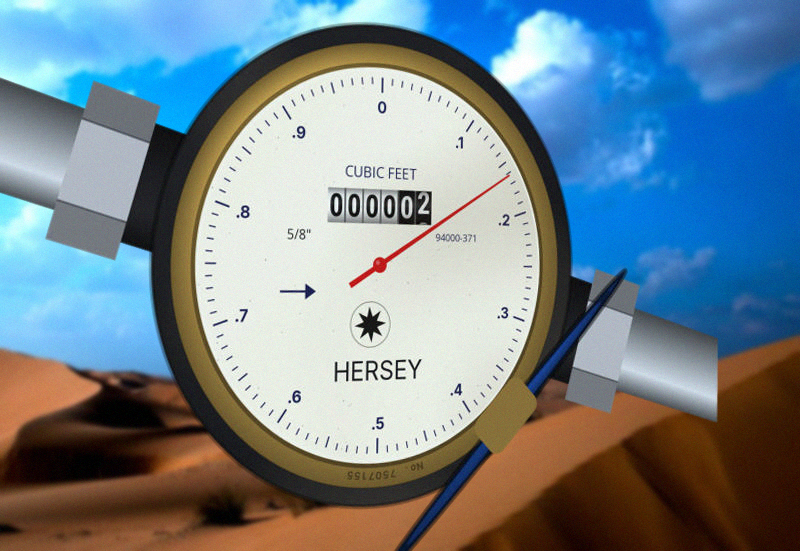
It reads {"value": 2.16, "unit": "ft³"}
